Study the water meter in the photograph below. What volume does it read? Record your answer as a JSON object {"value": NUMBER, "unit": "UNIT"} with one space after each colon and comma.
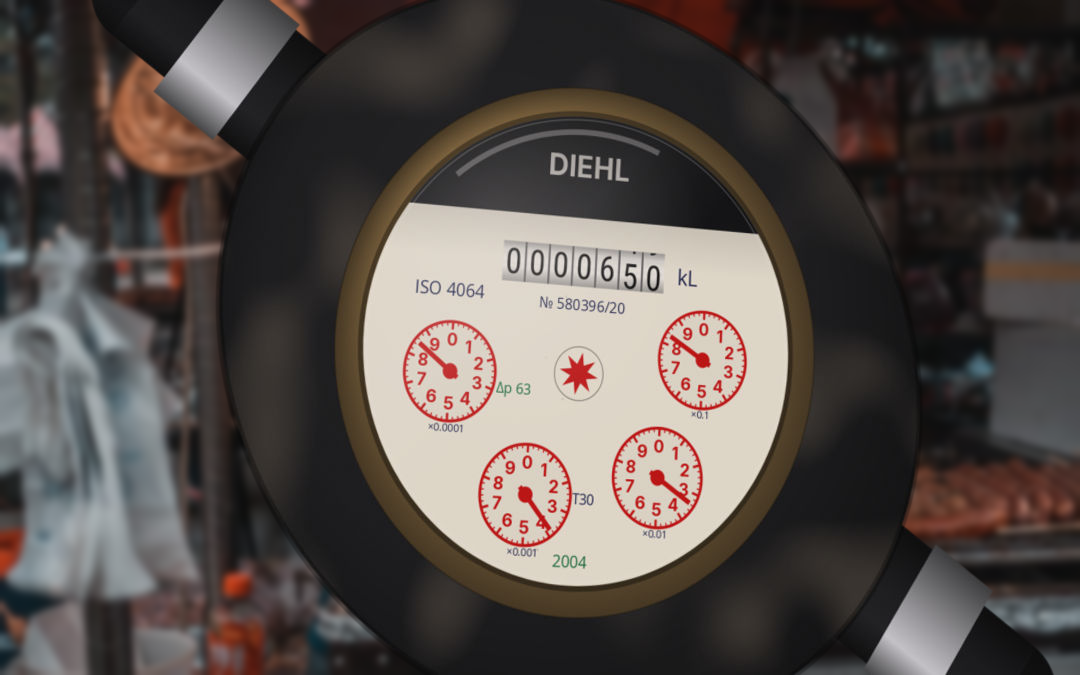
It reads {"value": 649.8338, "unit": "kL"}
